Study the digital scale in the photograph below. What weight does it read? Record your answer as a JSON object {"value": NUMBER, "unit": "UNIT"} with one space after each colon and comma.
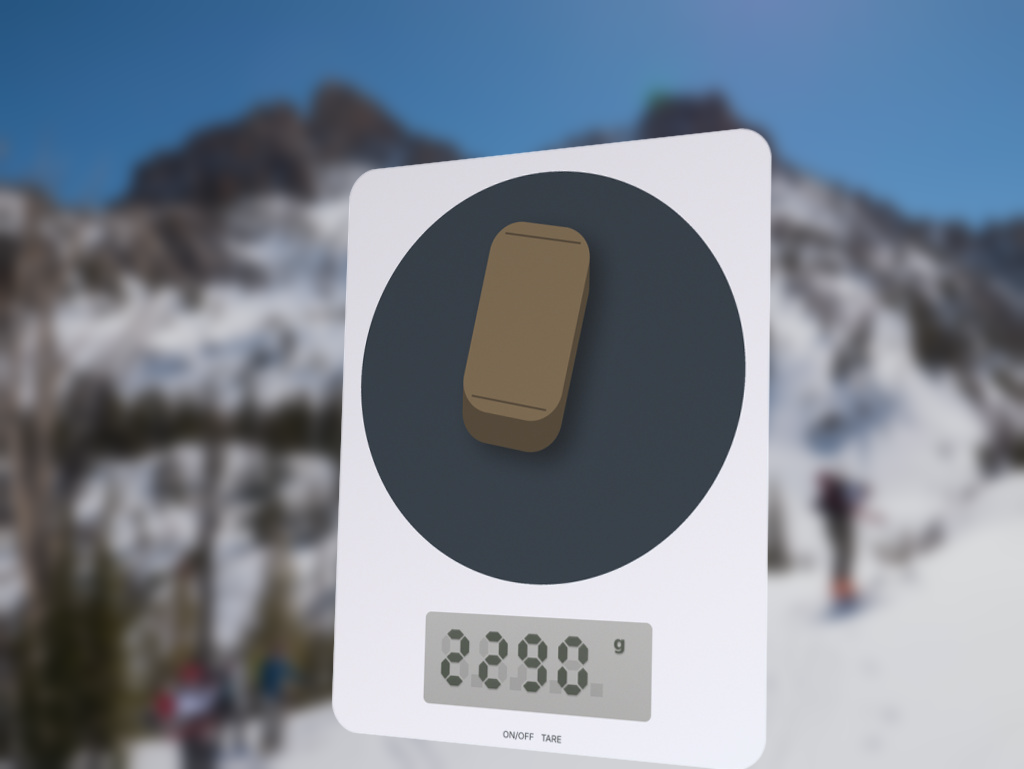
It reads {"value": 2290, "unit": "g"}
